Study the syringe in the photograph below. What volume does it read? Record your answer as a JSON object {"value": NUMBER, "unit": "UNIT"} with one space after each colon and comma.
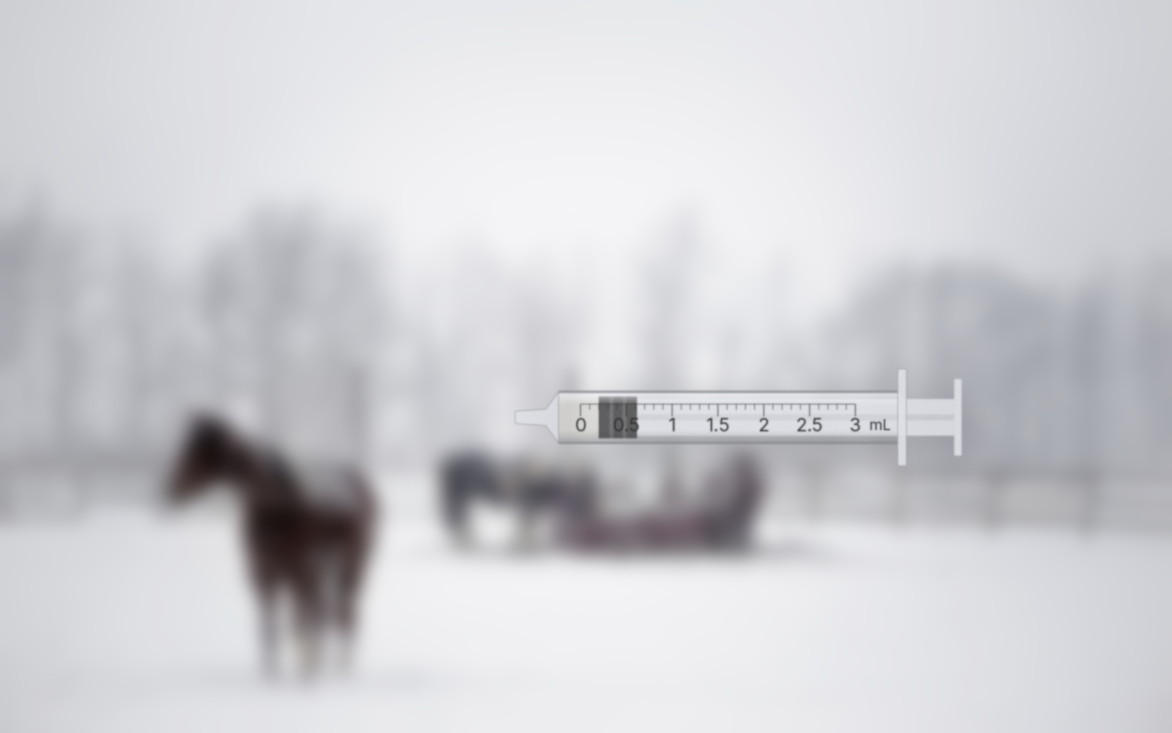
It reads {"value": 0.2, "unit": "mL"}
